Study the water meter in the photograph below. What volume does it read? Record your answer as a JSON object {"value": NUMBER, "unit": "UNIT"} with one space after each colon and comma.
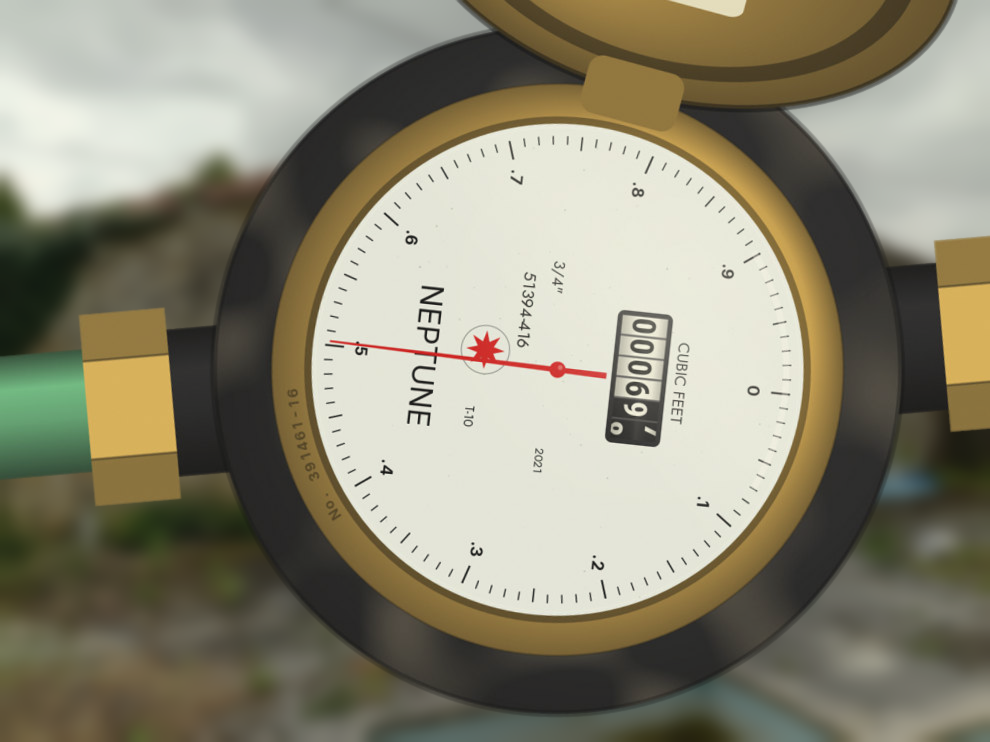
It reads {"value": 697.50, "unit": "ft³"}
